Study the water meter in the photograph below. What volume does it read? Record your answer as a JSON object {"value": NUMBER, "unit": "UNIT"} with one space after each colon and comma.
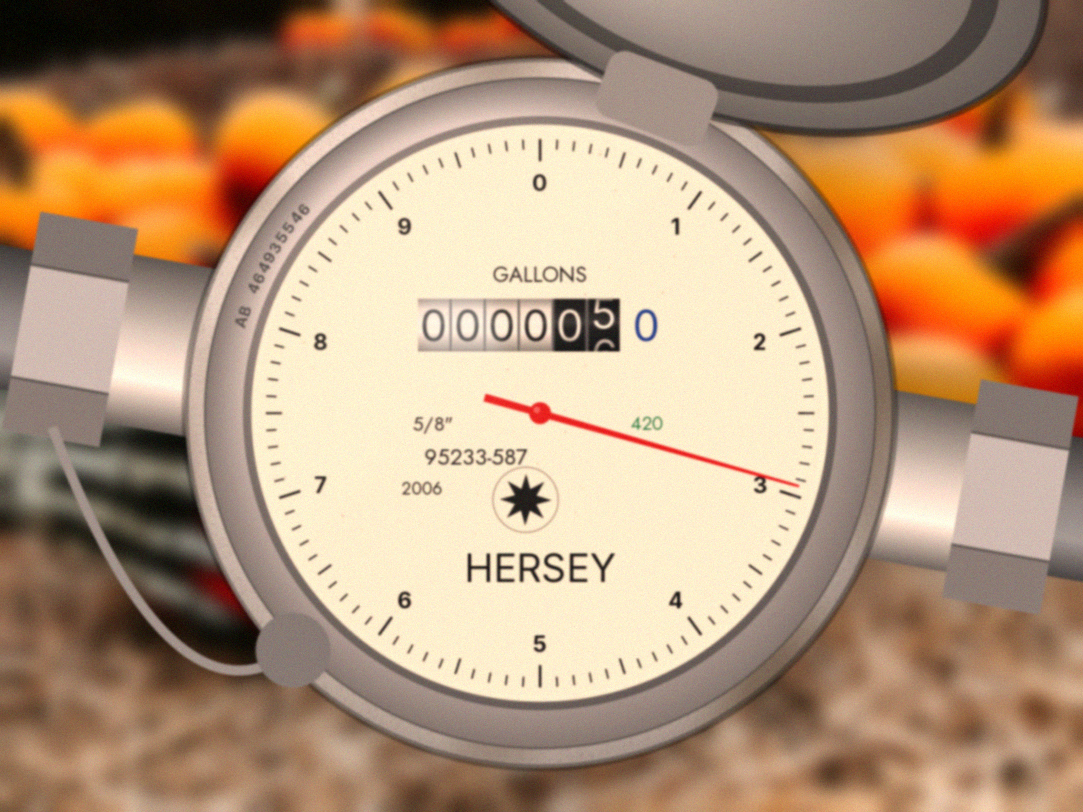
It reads {"value": 52.9, "unit": "gal"}
